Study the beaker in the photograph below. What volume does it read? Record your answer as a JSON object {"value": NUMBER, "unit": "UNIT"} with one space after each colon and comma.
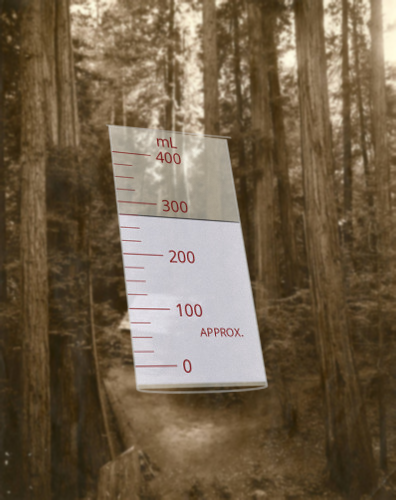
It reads {"value": 275, "unit": "mL"}
